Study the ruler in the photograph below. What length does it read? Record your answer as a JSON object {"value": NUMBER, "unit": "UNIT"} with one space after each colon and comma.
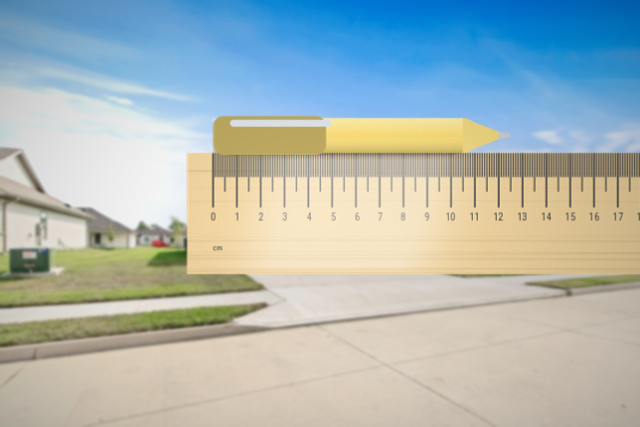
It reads {"value": 12.5, "unit": "cm"}
